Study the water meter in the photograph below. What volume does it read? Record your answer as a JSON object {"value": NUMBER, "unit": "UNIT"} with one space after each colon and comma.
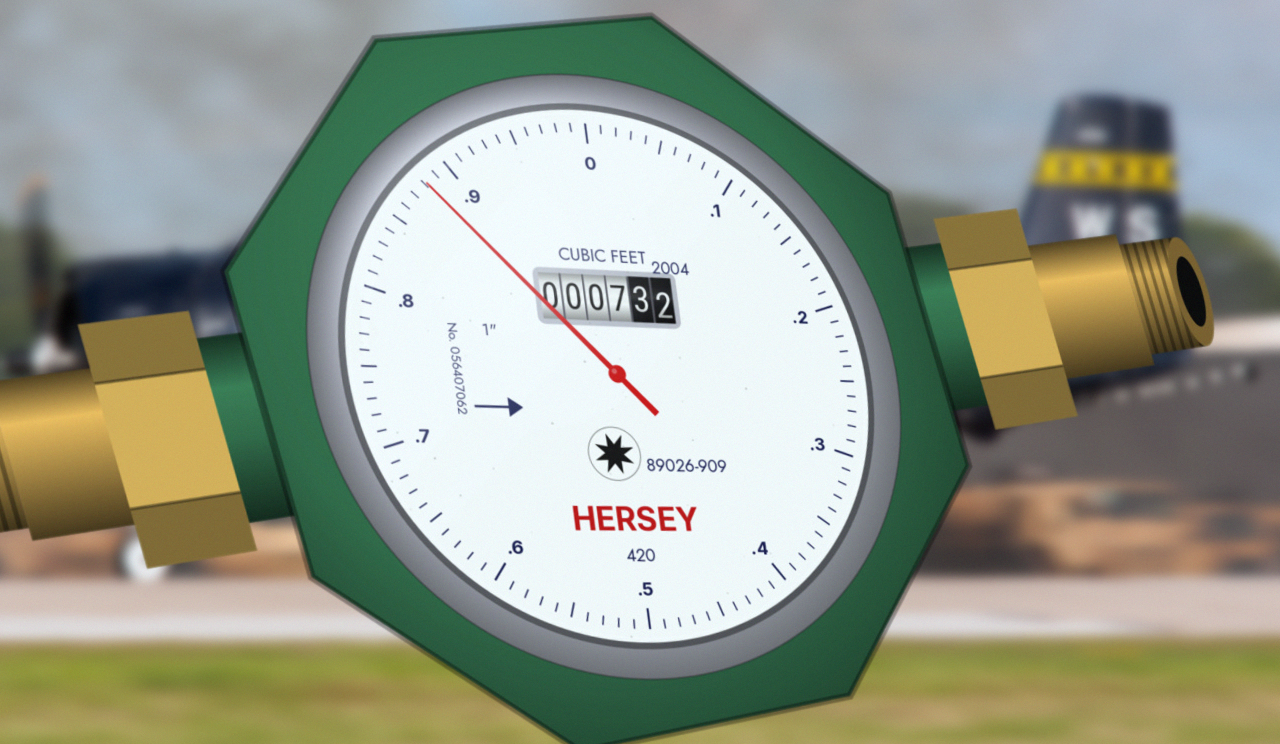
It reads {"value": 731.88, "unit": "ft³"}
